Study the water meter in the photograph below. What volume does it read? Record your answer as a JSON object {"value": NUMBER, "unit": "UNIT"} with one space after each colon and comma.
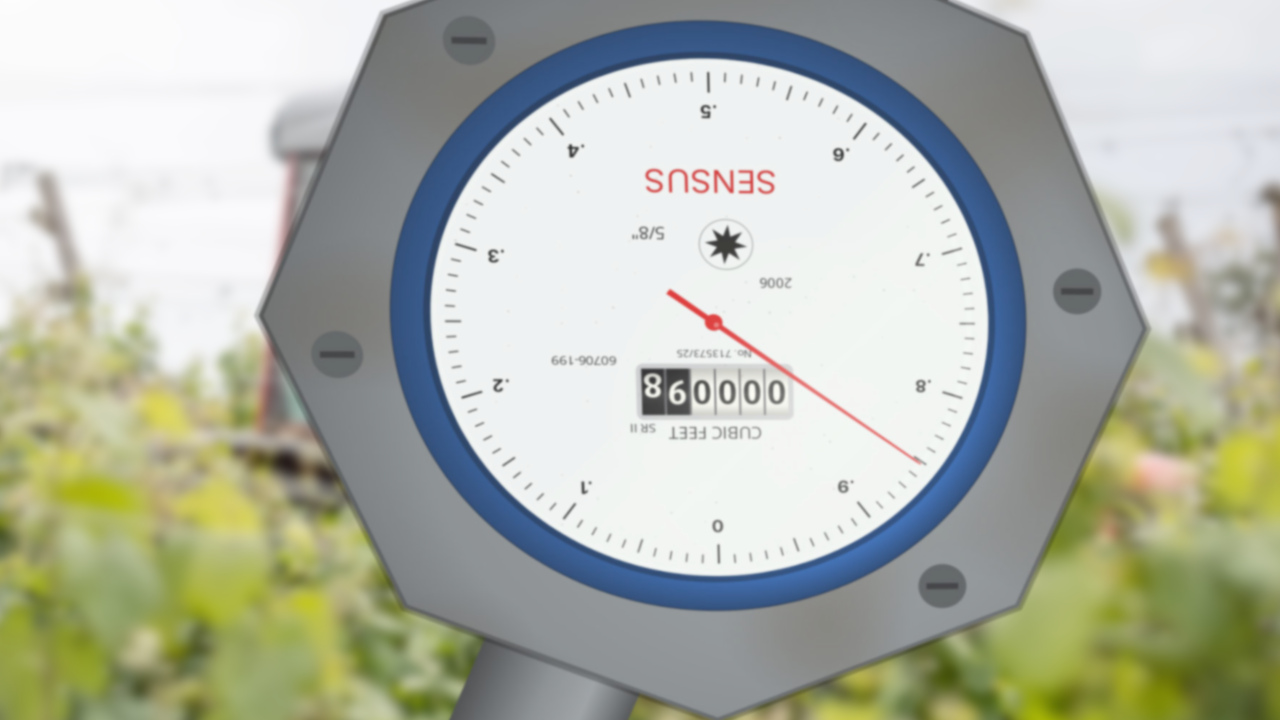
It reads {"value": 97.85, "unit": "ft³"}
